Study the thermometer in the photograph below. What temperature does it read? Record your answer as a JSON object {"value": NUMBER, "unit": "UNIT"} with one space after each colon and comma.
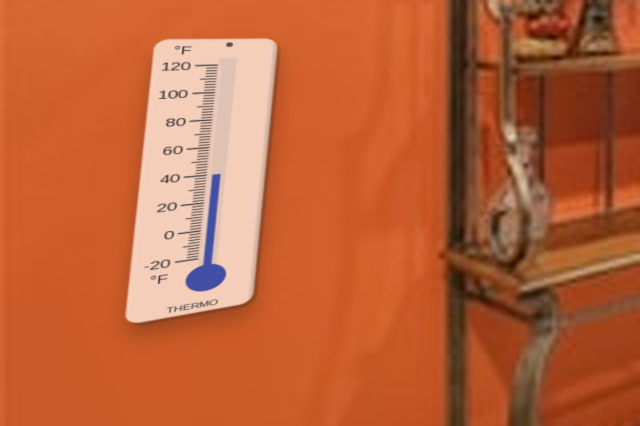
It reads {"value": 40, "unit": "°F"}
